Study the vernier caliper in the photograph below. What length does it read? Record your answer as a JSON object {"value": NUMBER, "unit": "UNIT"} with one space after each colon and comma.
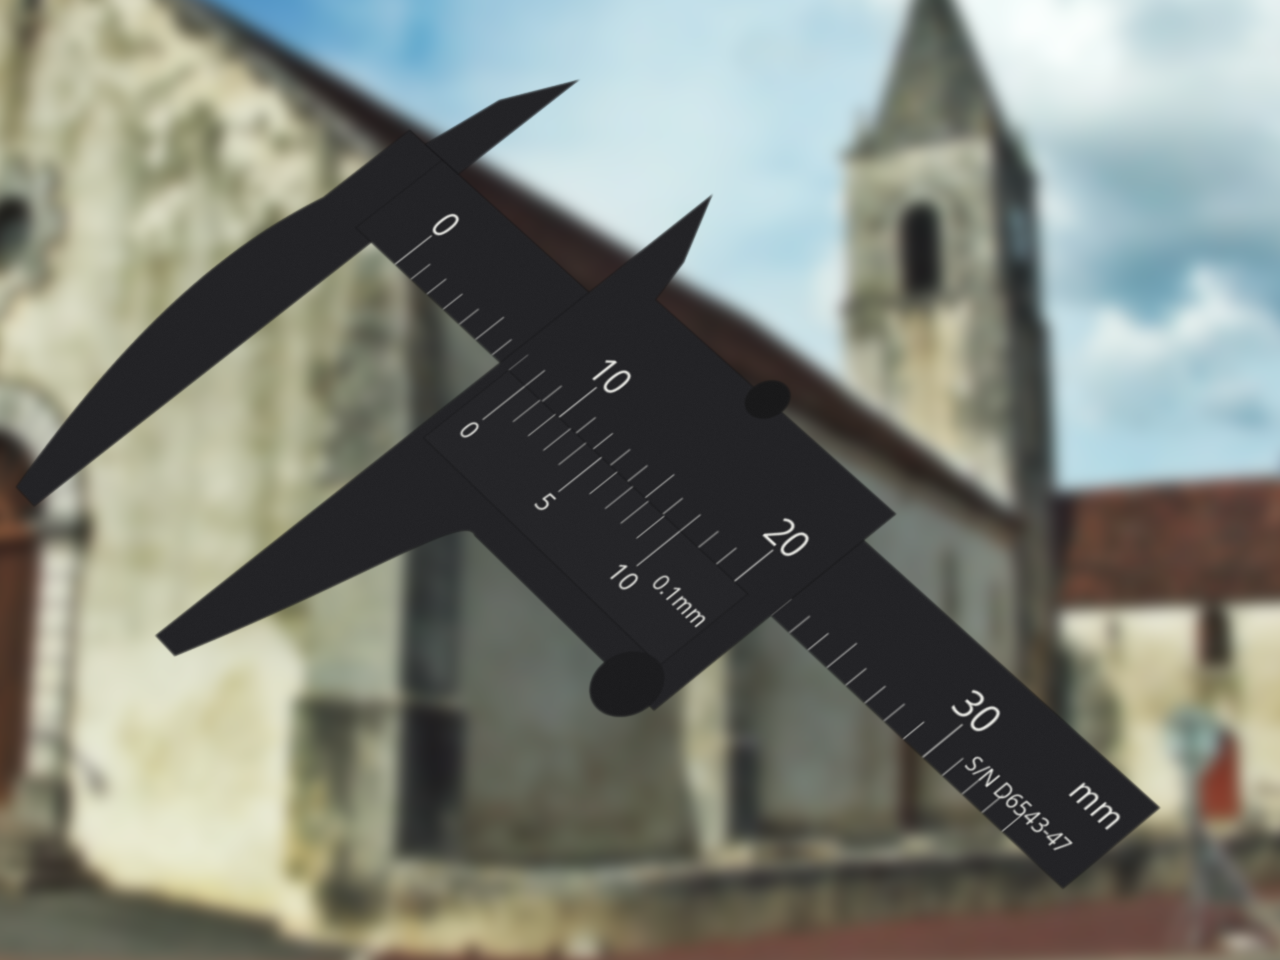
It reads {"value": 8.0, "unit": "mm"}
